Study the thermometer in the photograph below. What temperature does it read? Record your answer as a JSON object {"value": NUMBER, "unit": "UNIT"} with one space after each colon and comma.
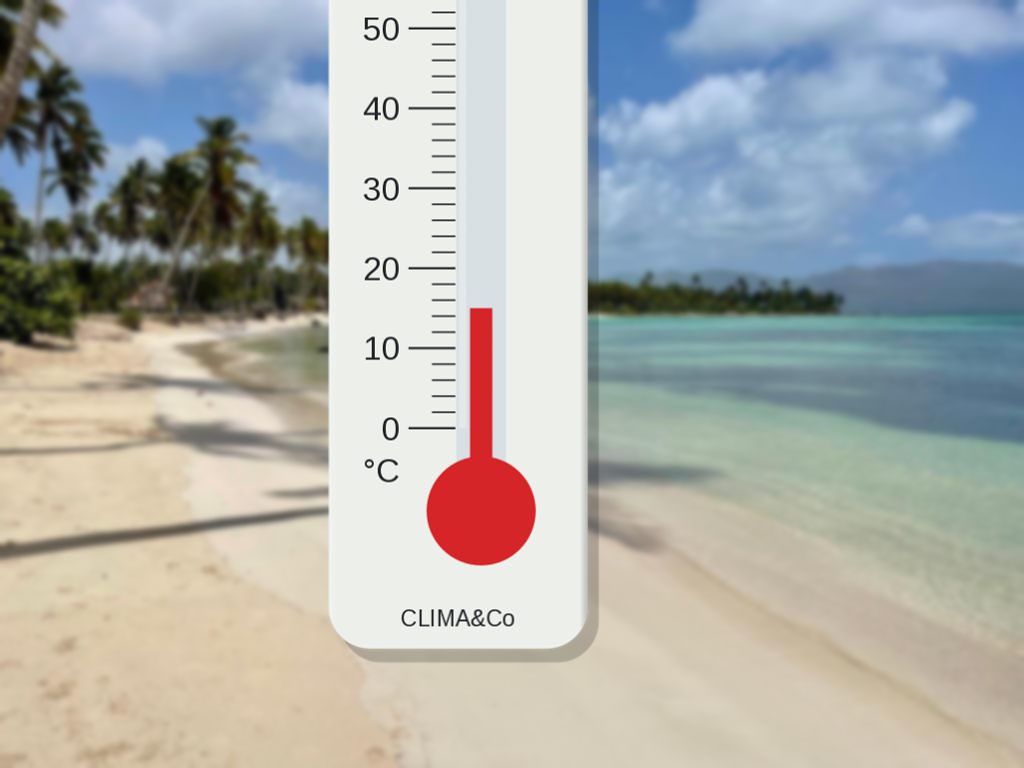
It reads {"value": 15, "unit": "°C"}
